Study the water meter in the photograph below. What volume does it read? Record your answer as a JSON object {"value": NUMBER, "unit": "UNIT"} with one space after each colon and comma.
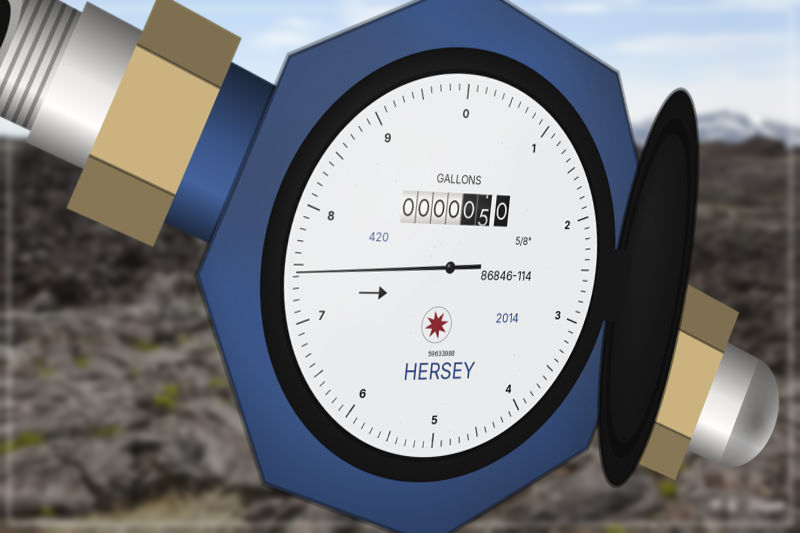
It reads {"value": 47.4, "unit": "gal"}
